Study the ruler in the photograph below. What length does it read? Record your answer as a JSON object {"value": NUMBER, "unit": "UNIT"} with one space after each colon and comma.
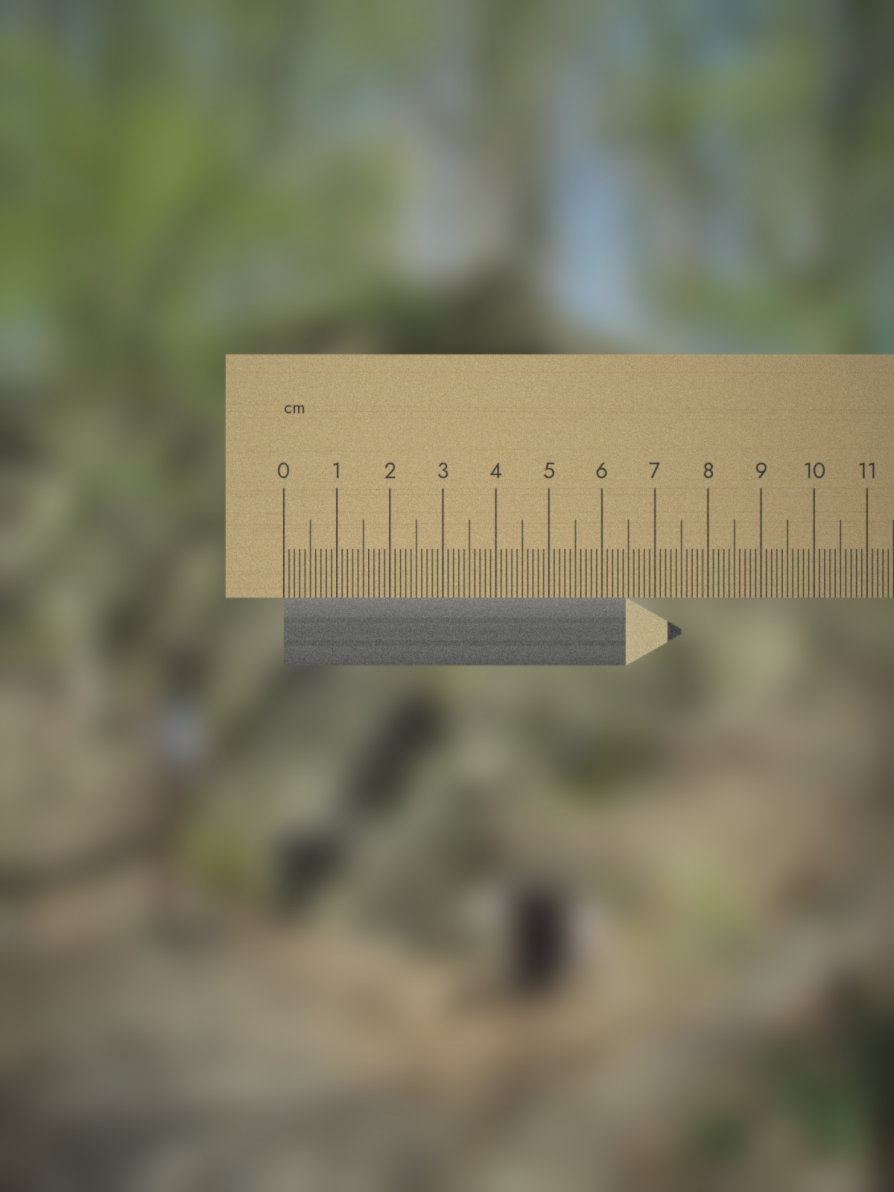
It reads {"value": 7.5, "unit": "cm"}
